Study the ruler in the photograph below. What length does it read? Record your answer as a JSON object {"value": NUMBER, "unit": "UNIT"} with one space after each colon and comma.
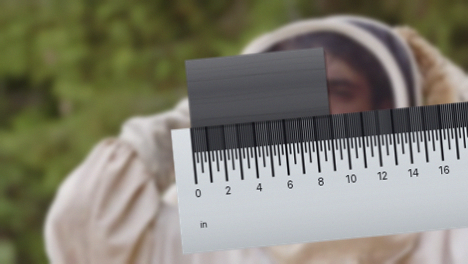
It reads {"value": 9, "unit": "in"}
